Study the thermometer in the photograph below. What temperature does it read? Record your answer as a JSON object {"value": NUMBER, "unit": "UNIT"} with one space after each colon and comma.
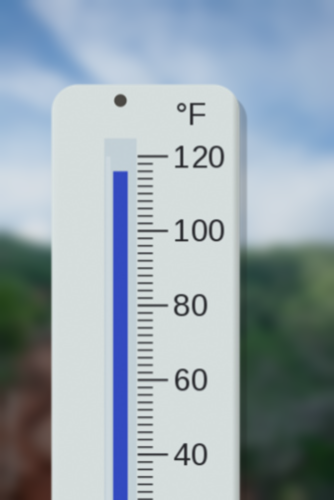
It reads {"value": 116, "unit": "°F"}
